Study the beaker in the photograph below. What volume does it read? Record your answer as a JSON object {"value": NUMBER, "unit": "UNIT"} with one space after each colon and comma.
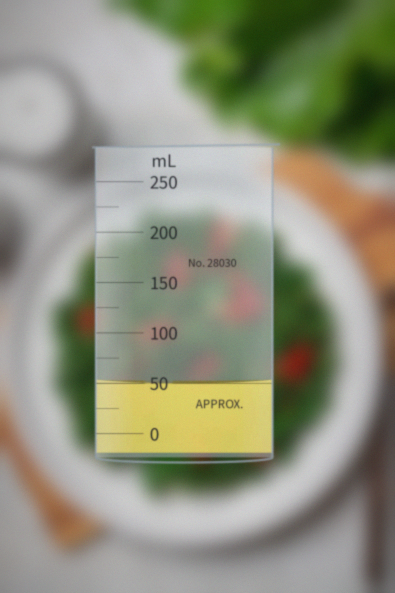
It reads {"value": 50, "unit": "mL"}
